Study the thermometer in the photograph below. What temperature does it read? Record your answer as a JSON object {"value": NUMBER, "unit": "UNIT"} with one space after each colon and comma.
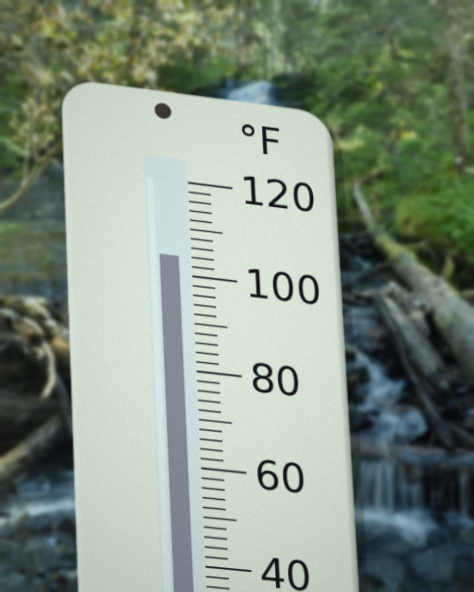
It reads {"value": 104, "unit": "°F"}
